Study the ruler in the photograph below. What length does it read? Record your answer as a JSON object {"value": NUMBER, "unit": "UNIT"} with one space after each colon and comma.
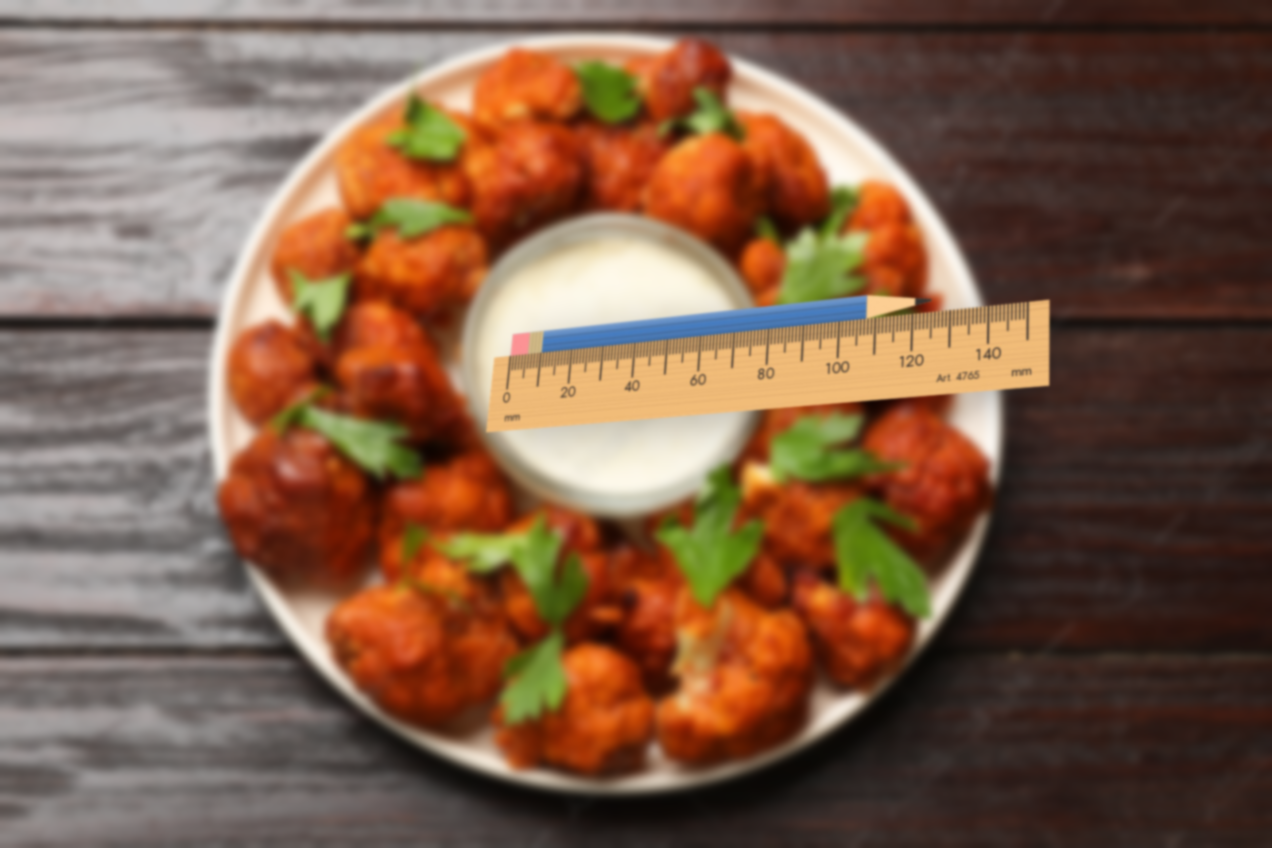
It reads {"value": 125, "unit": "mm"}
